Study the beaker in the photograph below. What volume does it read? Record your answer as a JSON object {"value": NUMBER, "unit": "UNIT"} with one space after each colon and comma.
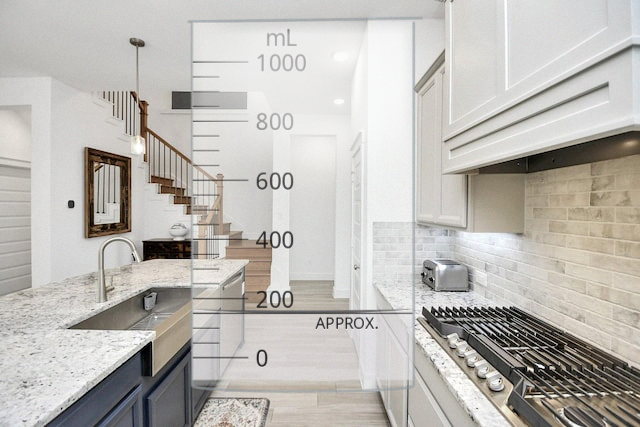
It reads {"value": 150, "unit": "mL"}
